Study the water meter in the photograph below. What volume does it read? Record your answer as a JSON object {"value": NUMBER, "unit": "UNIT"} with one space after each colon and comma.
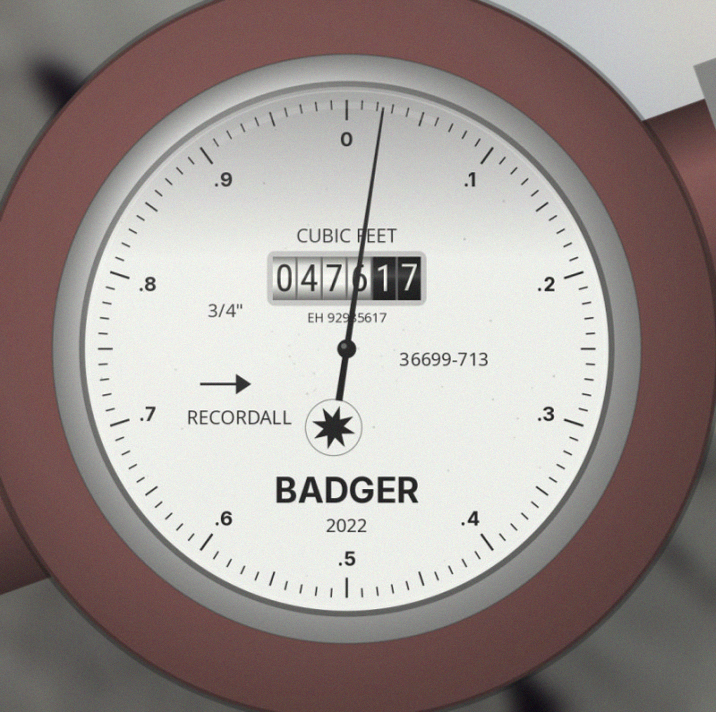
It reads {"value": 47617.02, "unit": "ft³"}
